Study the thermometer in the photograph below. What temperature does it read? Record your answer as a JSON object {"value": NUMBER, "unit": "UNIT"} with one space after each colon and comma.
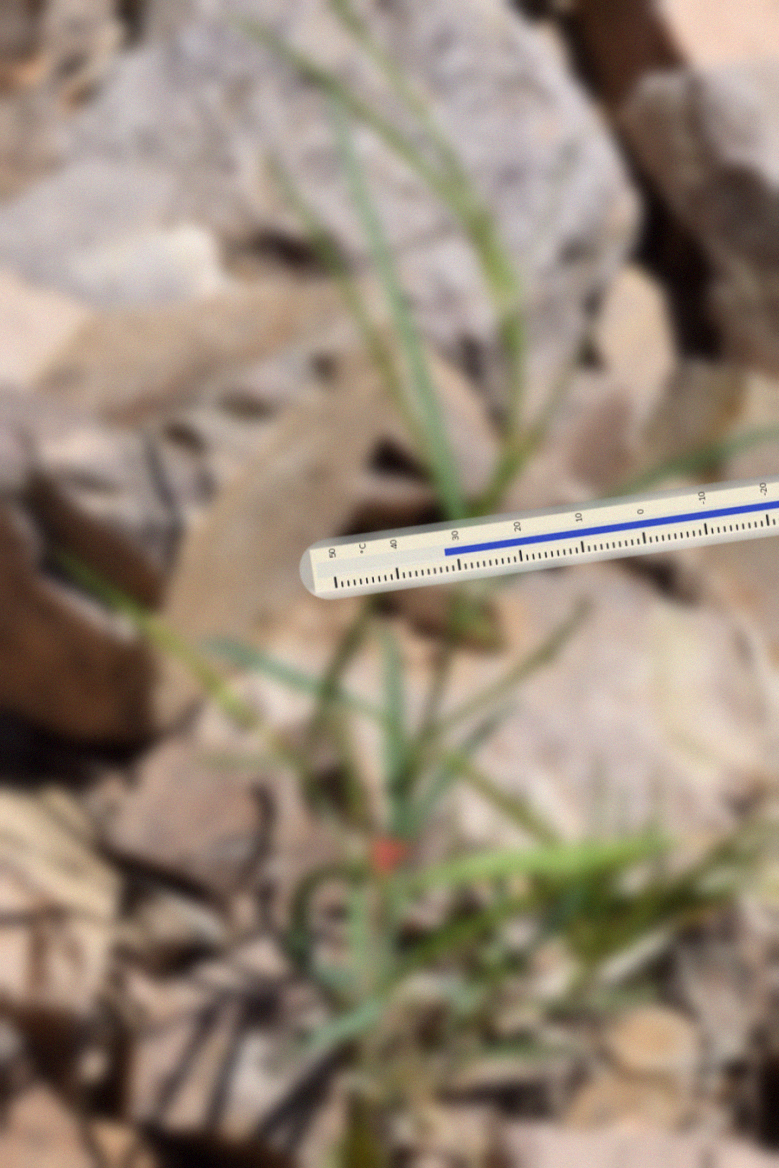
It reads {"value": 32, "unit": "°C"}
